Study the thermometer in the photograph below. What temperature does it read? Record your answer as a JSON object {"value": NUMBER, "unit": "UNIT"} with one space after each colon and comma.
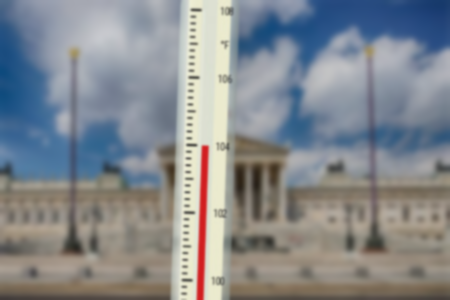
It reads {"value": 104, "unit": "°F"}
